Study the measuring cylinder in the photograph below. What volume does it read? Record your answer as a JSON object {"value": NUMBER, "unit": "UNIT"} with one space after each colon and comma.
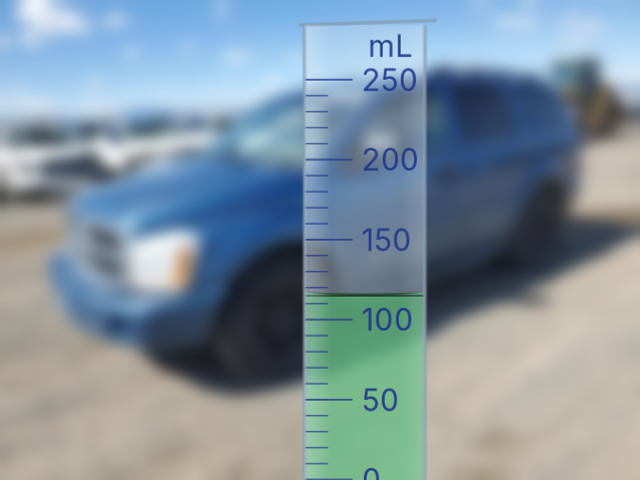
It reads {"value": 115, "unit": "mL"}
